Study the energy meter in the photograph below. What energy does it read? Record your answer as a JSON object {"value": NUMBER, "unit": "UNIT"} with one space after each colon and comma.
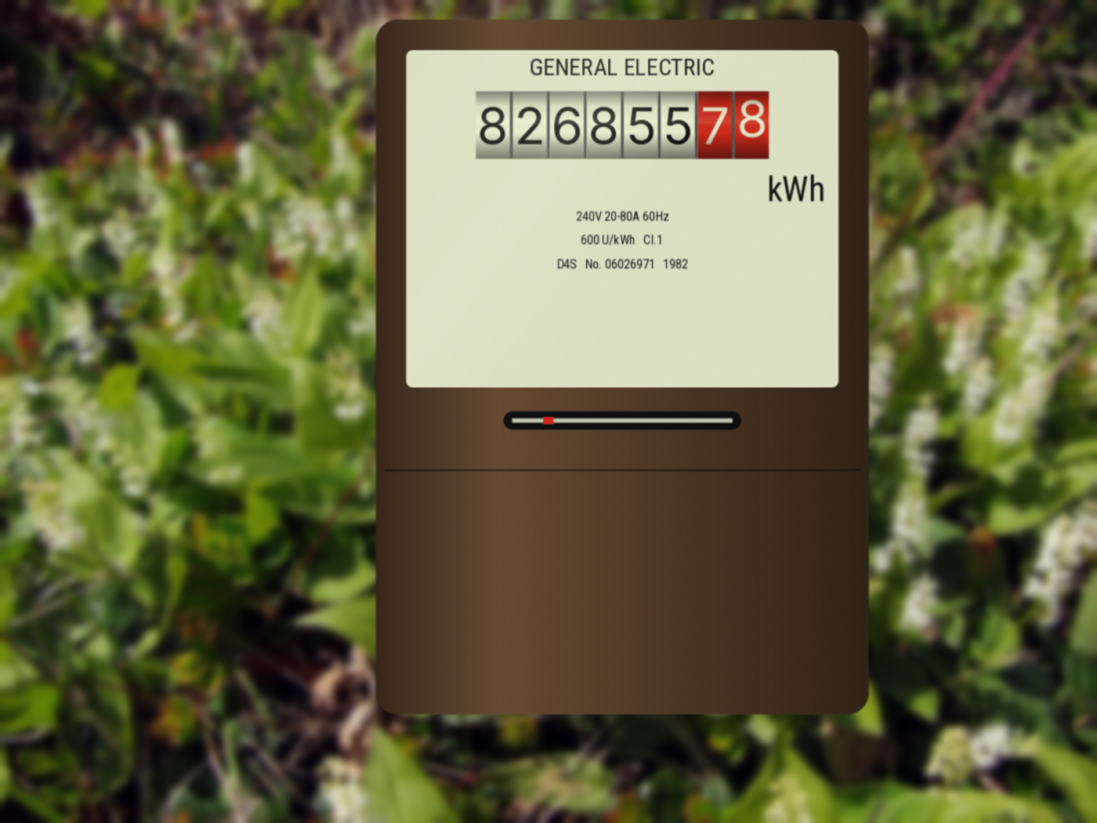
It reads {"value": 826855.78, "unit": "kWh"}
